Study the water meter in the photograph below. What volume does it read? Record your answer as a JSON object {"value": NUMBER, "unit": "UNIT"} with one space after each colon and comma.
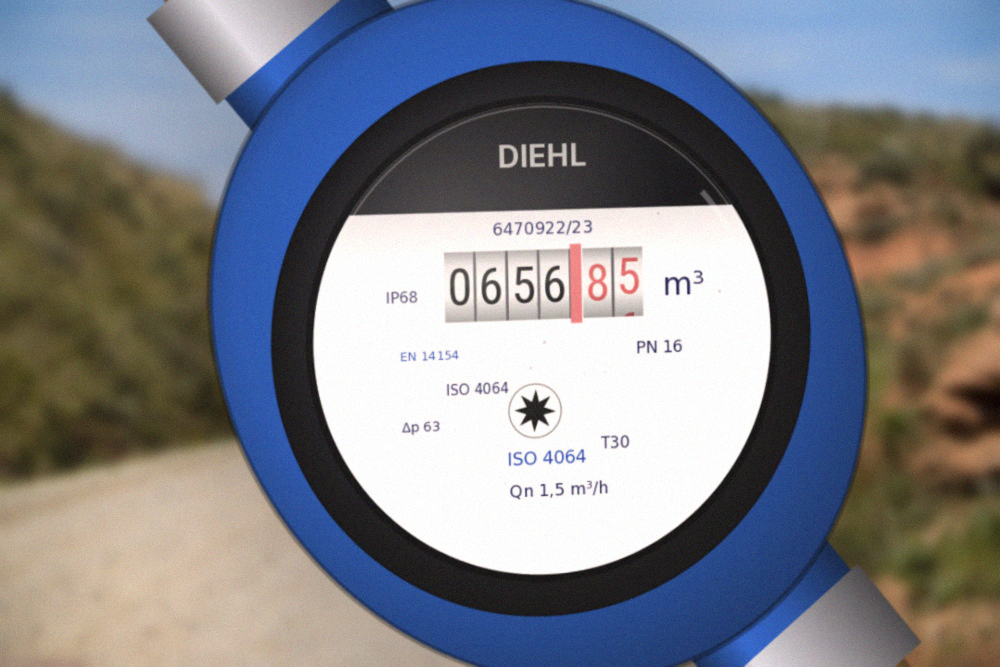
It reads {"value": 656.85, "unit": "m³"}
